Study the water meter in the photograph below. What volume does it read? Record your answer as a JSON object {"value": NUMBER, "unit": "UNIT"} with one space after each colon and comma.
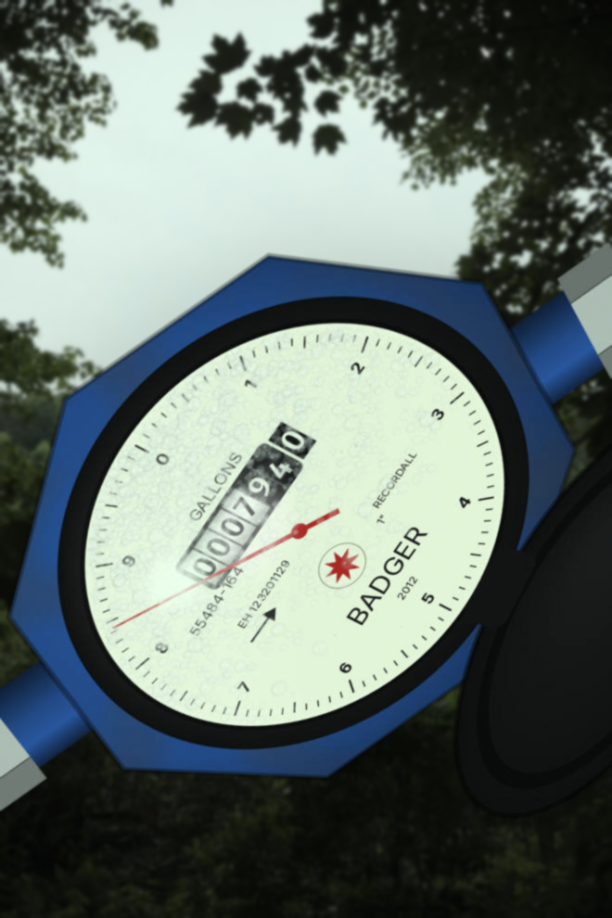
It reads {"value": 7938.4, "unit": "gal"}
